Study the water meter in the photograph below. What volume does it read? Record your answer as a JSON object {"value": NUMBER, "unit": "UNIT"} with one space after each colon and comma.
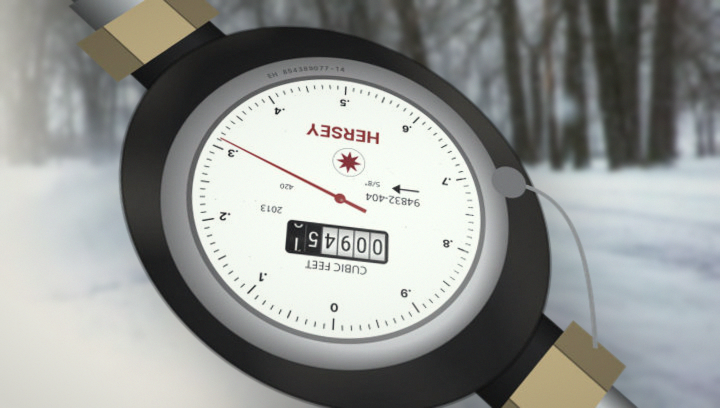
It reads {"value": 9451.31, "unit": "ft³"}
